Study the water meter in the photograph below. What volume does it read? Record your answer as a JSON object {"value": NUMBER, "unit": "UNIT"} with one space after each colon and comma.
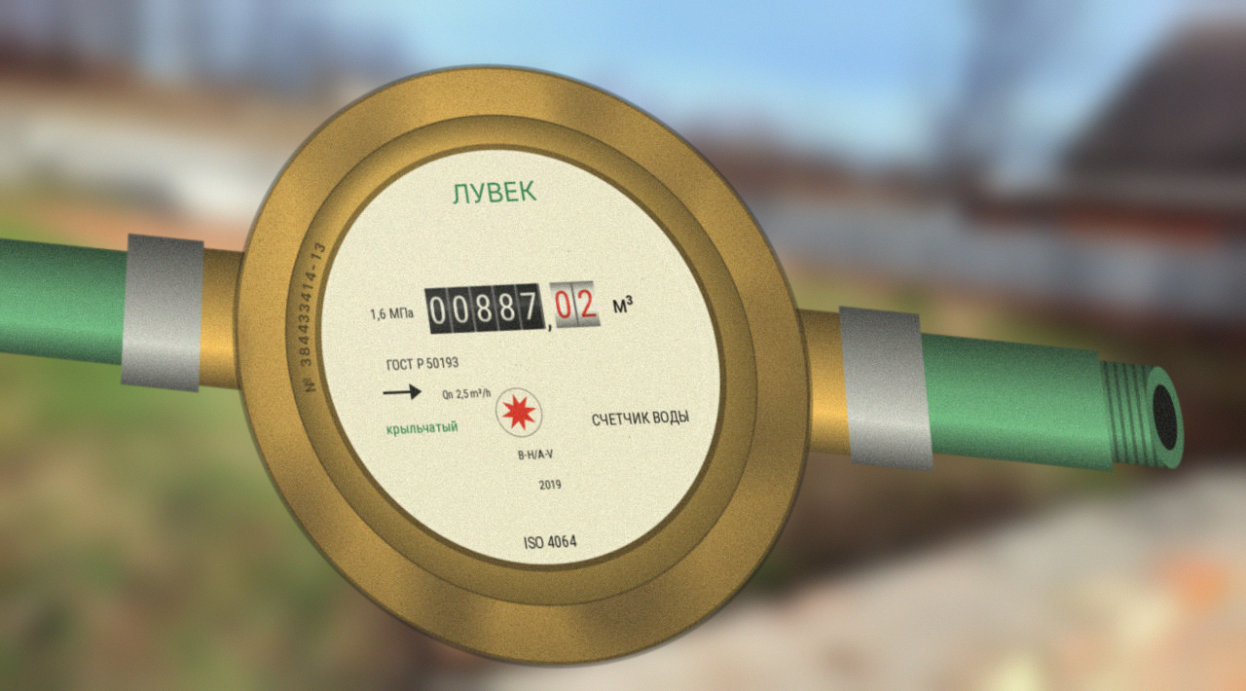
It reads {"value": 887.02, "unit": "m³"}
